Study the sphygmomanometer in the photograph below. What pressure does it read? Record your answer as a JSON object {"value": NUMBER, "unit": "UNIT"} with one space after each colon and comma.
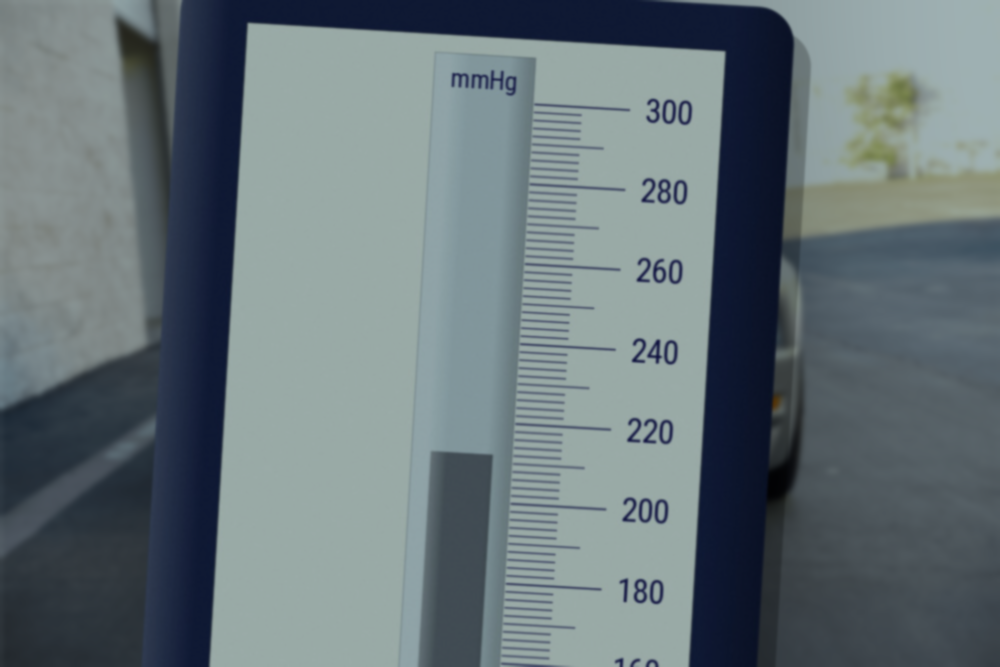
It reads {"value": 212, "unit": "mmHg"}
